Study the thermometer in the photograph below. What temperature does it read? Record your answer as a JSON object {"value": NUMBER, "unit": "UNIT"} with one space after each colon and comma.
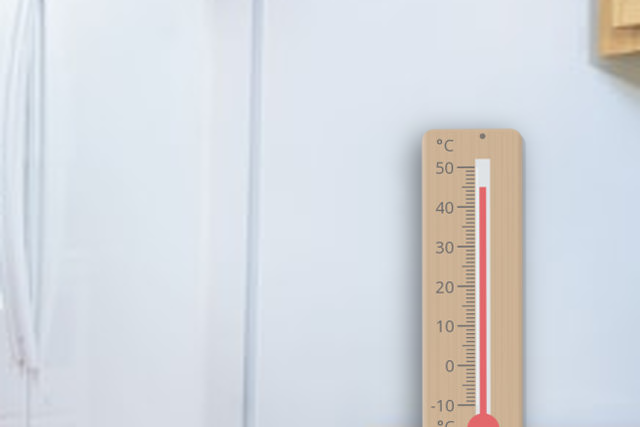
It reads {"value": 45, "unit": "°C"}
